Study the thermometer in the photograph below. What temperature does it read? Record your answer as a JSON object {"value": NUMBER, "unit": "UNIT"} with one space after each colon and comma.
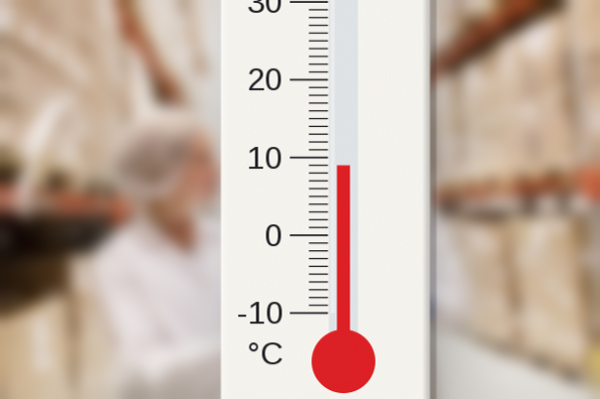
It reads {"value": 9, "unit": "°C"}
